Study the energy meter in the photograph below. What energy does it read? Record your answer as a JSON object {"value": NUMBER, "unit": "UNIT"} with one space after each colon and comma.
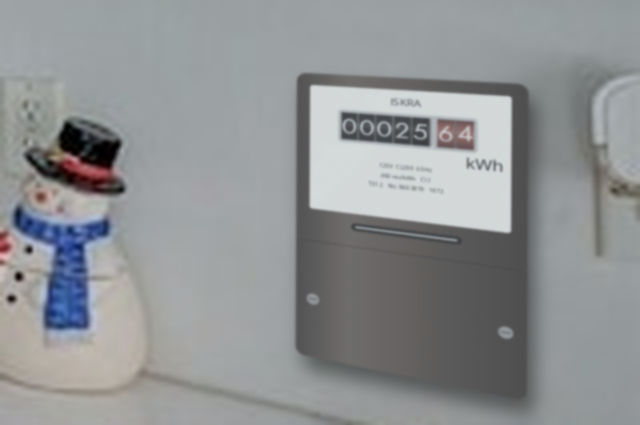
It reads {"value": 25.64, "unit": "kWh"}
